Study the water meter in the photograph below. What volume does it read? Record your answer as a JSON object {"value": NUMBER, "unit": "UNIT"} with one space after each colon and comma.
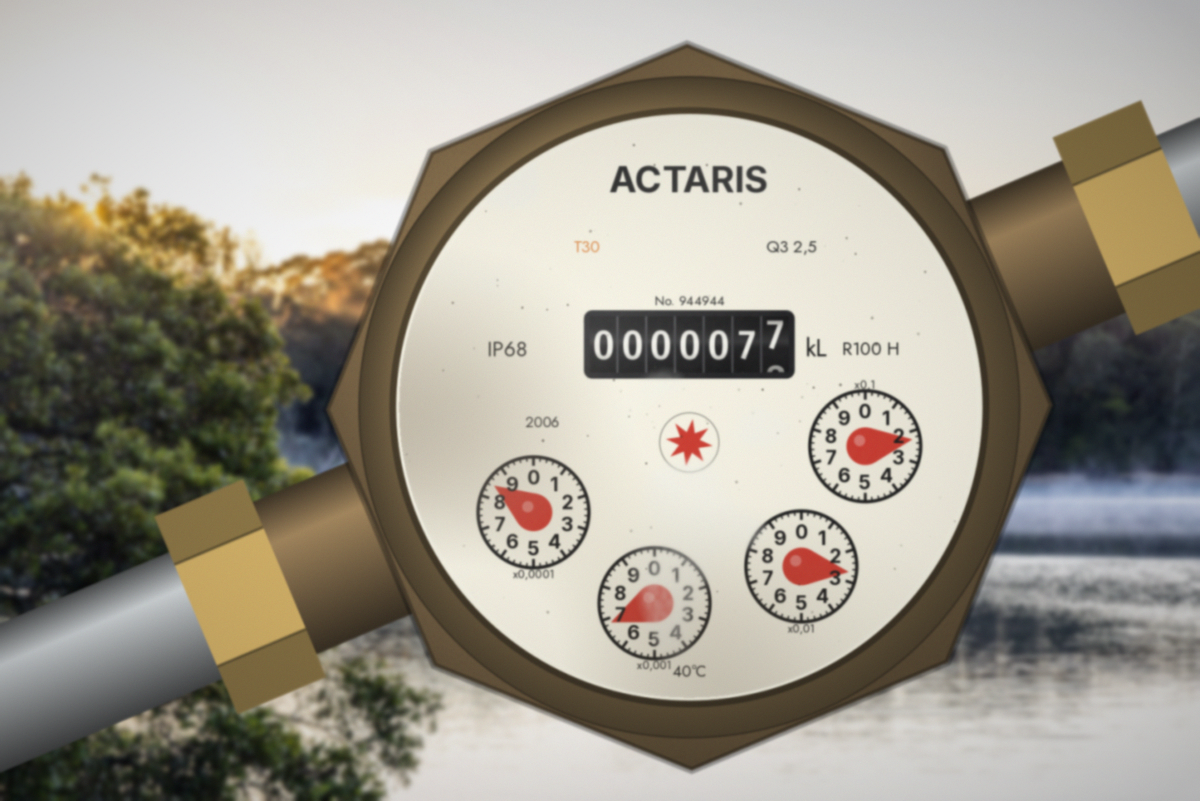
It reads {"value": 77.2268, "unit": "kL"}
